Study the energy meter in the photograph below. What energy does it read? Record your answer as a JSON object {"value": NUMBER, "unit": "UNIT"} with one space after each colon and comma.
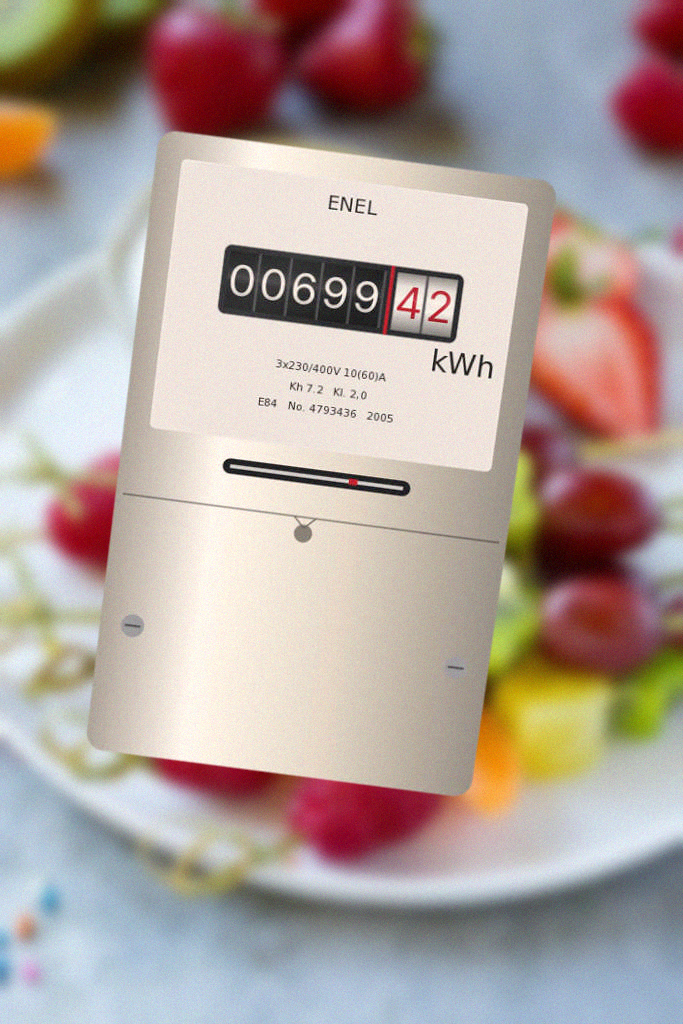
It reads {"value": 699.42, "unit": "kWh"}
